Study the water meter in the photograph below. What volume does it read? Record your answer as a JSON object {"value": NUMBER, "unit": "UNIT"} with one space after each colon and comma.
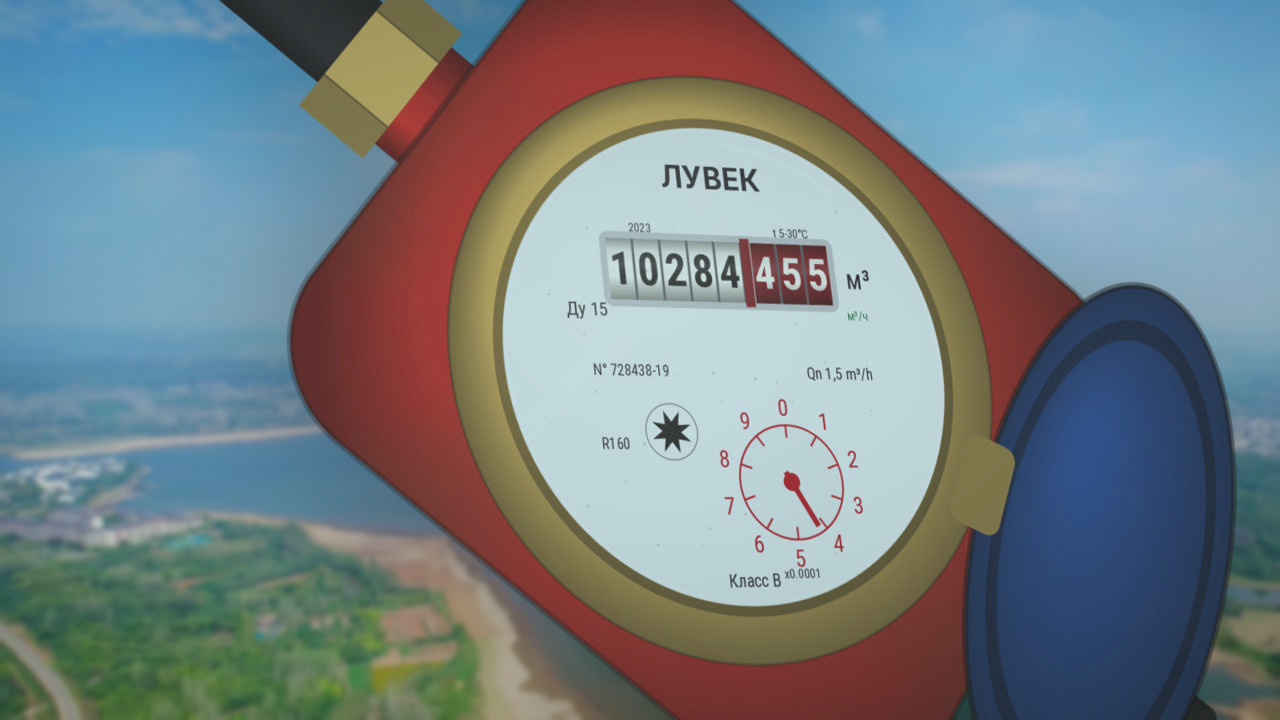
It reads {"value": 10284.4554, "unit": "m³"}
